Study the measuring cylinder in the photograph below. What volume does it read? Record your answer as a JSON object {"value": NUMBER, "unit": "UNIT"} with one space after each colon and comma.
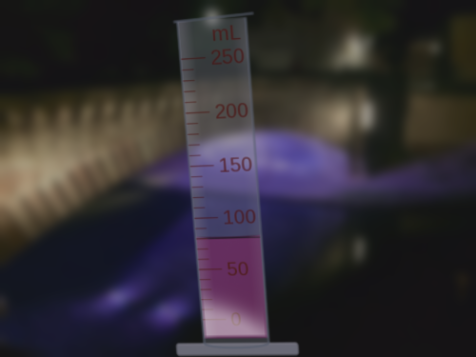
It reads {"value": 80, "unit": "mL"}
